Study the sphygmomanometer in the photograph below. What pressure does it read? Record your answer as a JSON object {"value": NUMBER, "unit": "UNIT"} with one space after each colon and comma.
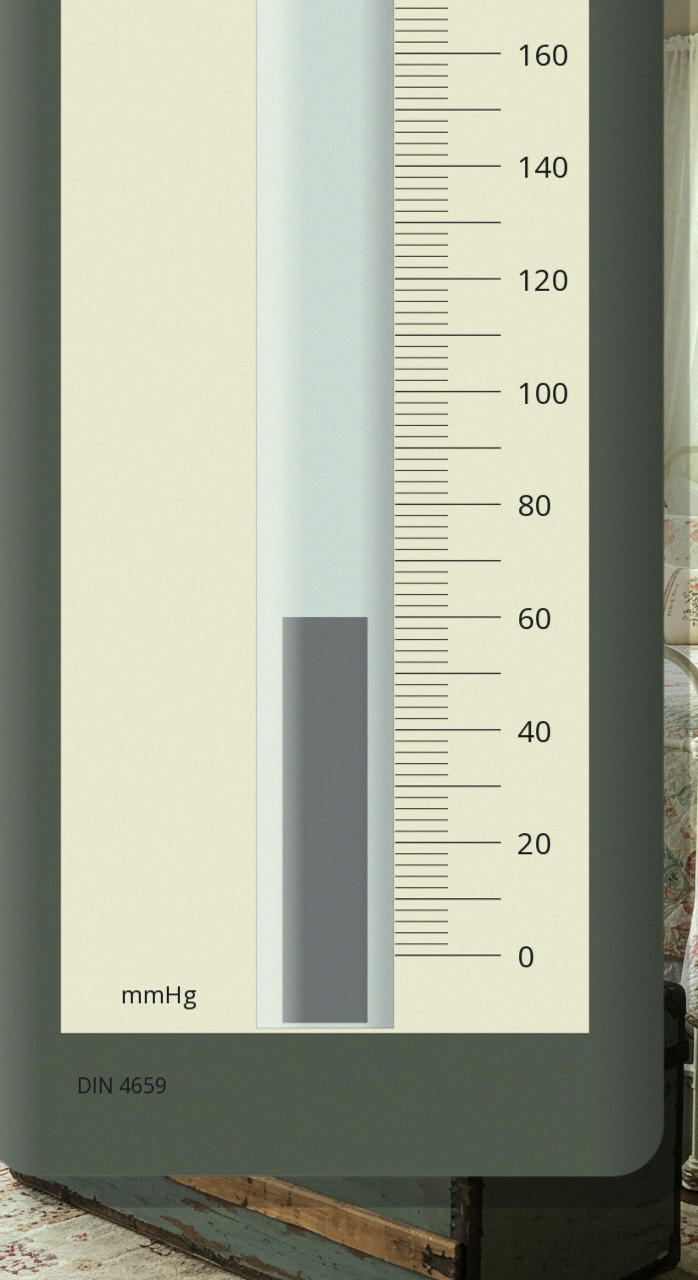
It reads {"value": 60, "unit": "mmHg"}
